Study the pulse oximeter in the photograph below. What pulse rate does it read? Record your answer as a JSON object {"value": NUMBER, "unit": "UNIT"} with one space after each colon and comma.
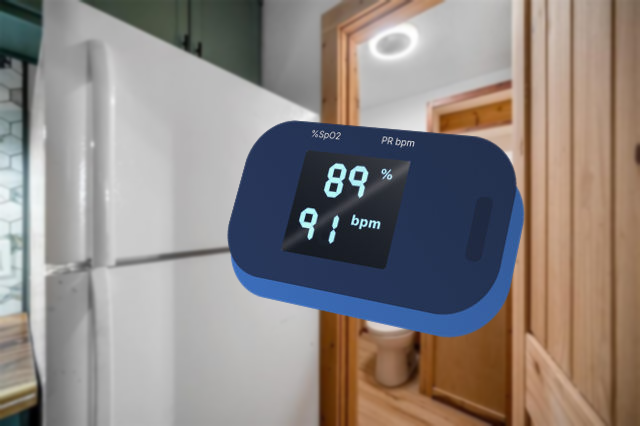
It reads {"value": 91, "unit": "bpm"}
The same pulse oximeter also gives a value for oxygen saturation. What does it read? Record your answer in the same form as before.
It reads {"value": 89, "unit": "%"}
